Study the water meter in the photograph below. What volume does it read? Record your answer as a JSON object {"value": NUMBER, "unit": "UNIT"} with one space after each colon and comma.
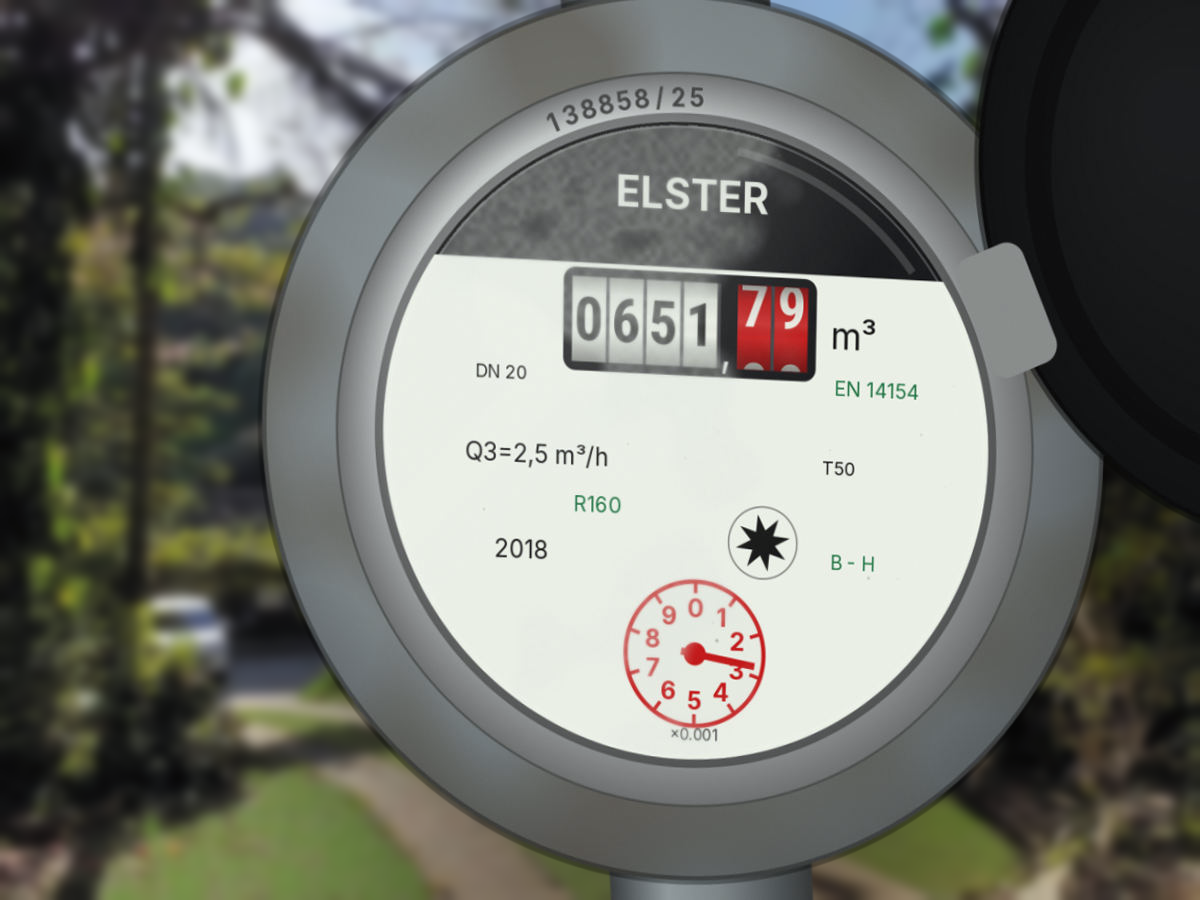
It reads {"value": 651.792, "unit": "m³"}
